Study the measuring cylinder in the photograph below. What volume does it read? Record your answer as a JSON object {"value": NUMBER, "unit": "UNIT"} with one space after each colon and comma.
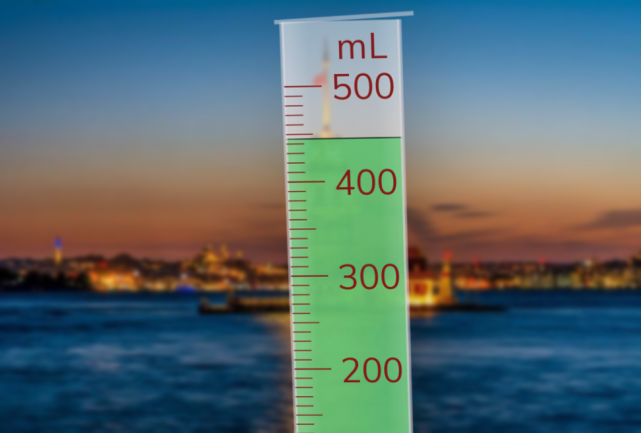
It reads {"value": 445, "unit": "mL"}
